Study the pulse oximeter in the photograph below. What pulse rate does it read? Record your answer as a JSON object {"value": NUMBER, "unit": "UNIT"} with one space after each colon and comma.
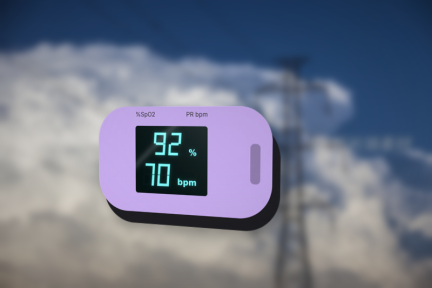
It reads {"value": 70, "unit": "bpm"}
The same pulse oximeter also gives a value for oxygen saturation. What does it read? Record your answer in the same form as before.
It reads {"value": 92, "unit": "%"}
